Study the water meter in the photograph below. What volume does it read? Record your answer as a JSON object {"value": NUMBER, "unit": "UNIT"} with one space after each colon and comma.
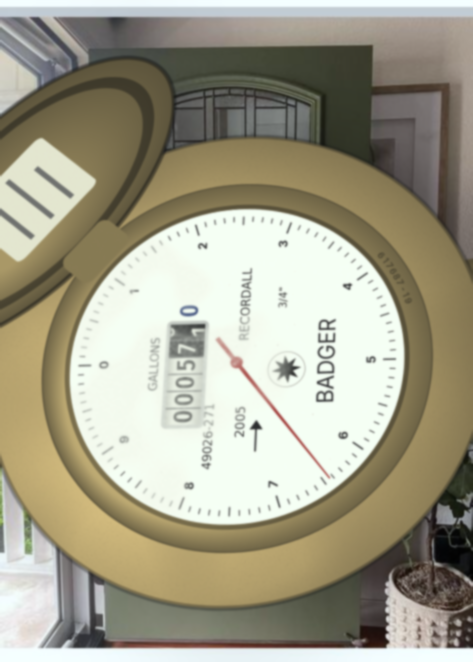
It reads {"value": 5706.4, "unit": "gal"}
